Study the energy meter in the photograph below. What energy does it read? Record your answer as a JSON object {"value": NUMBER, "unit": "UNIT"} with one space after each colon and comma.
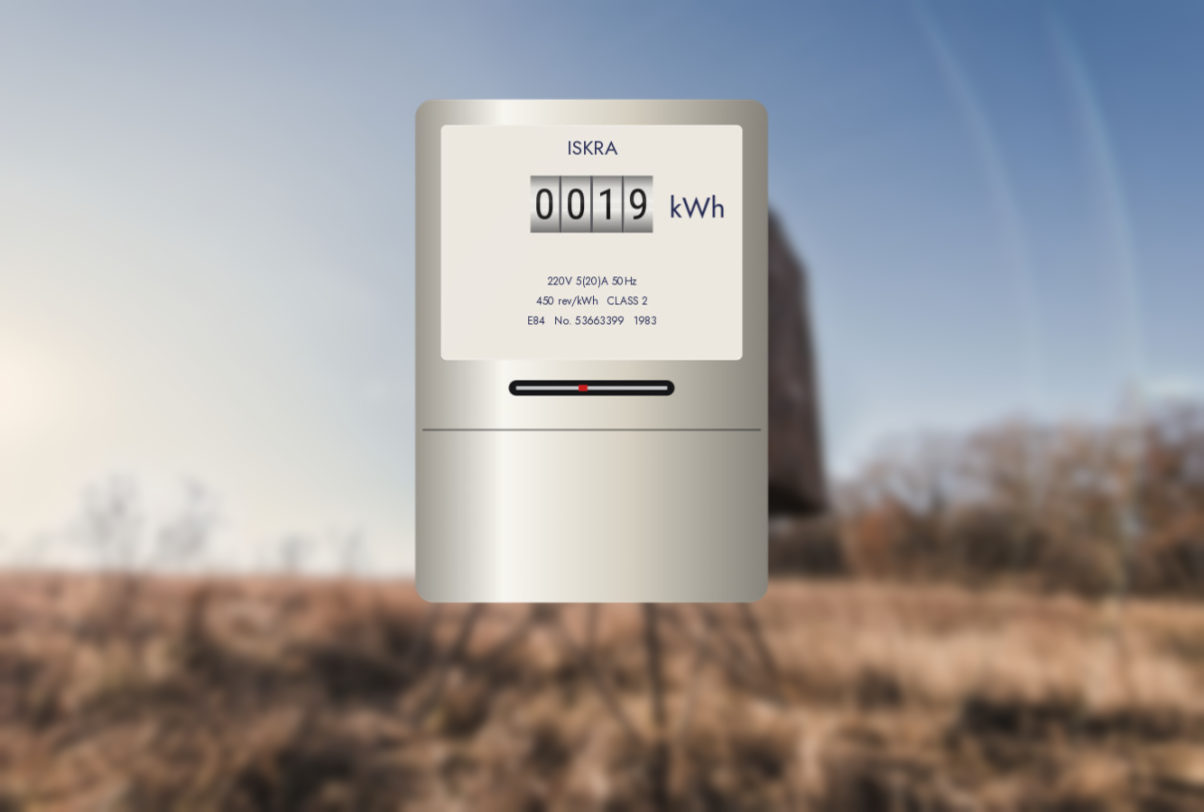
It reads {"value": 19, "unit": "kWh"}
